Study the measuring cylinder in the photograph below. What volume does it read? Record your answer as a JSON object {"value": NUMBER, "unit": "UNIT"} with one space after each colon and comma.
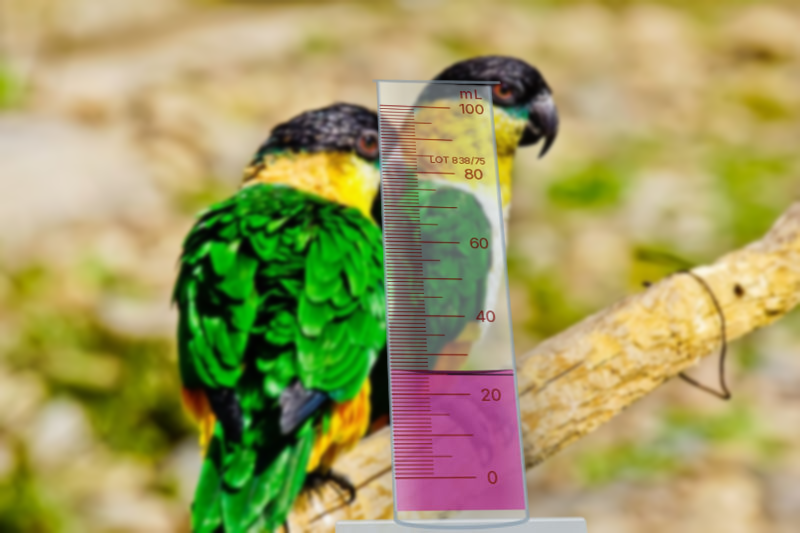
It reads {"value": 25, "unit": "mL"}
